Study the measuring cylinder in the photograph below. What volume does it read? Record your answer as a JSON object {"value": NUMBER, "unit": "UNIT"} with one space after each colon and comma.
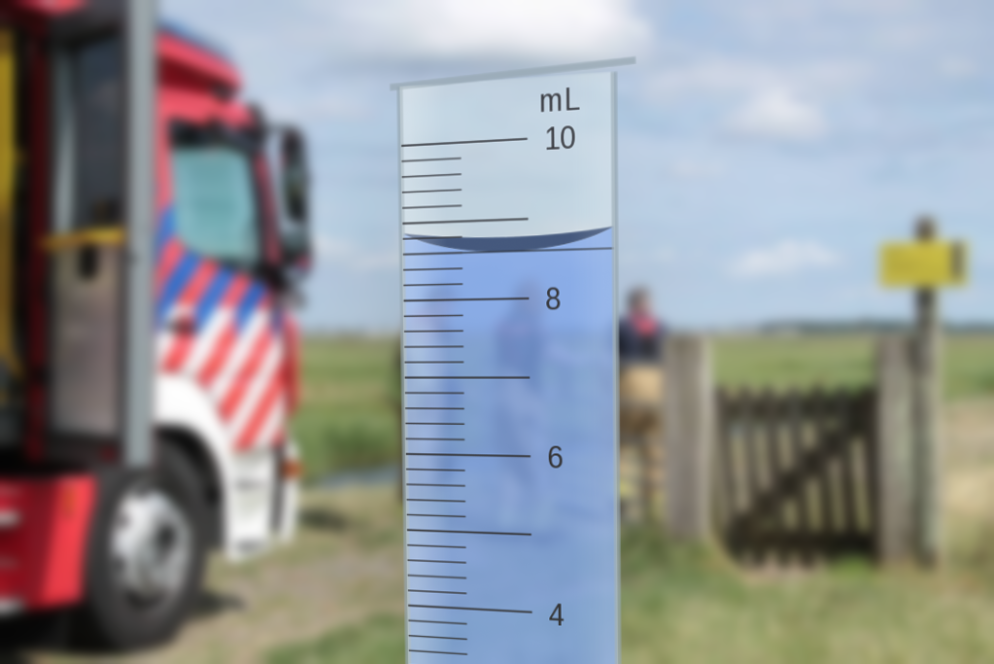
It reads {"value": 8.6, "unit": "mL"}
